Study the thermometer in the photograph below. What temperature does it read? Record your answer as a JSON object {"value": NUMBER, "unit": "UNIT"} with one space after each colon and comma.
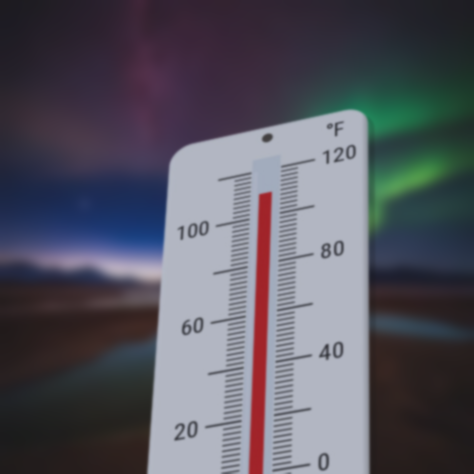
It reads {"value": 110, "unit": "°F"}
